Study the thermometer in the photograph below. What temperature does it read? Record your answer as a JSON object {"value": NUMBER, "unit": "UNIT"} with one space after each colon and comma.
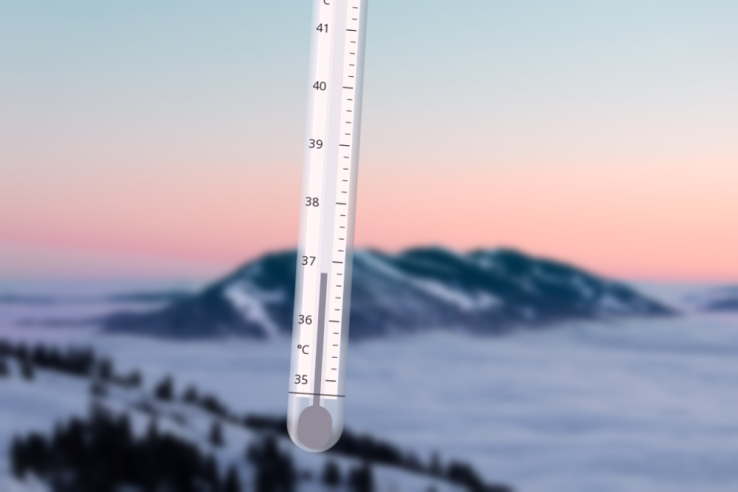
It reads {"value": 36.8, "unit": "°C"}
